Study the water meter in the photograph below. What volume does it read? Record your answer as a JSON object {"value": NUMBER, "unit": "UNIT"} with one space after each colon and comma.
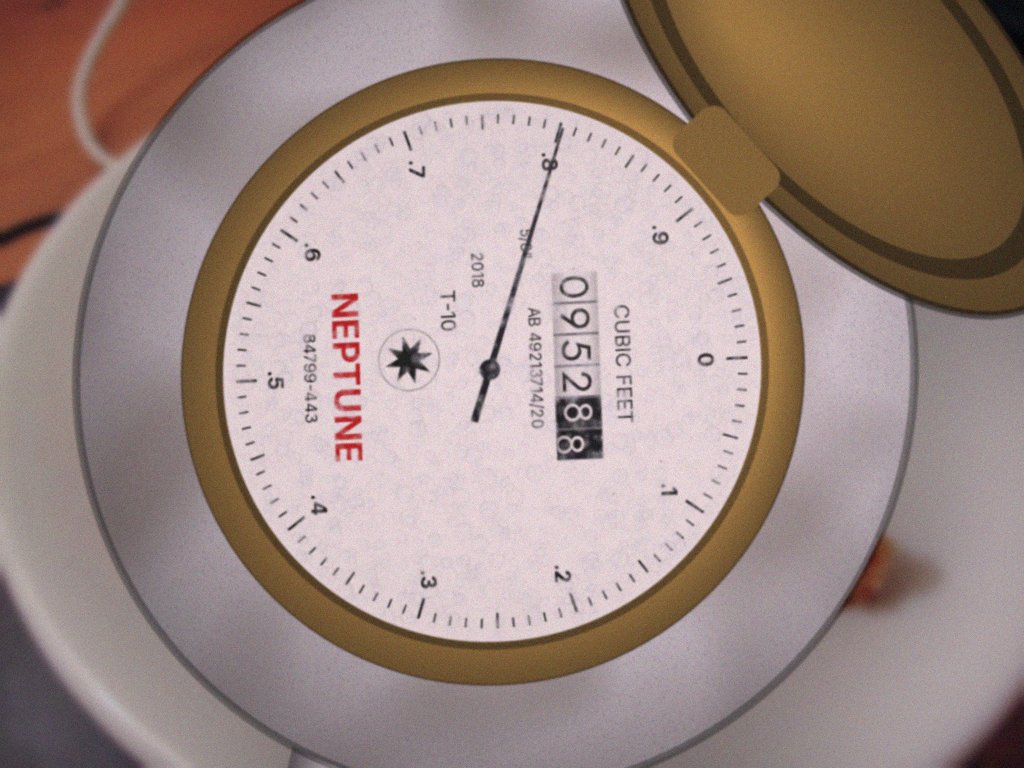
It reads {"value": 95287.80, "unit": "ft³"}
